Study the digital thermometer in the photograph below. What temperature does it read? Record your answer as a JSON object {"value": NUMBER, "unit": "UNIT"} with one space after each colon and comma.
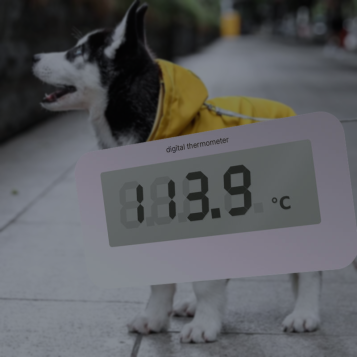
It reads {"value": 113.9, "unit": "°C"}
